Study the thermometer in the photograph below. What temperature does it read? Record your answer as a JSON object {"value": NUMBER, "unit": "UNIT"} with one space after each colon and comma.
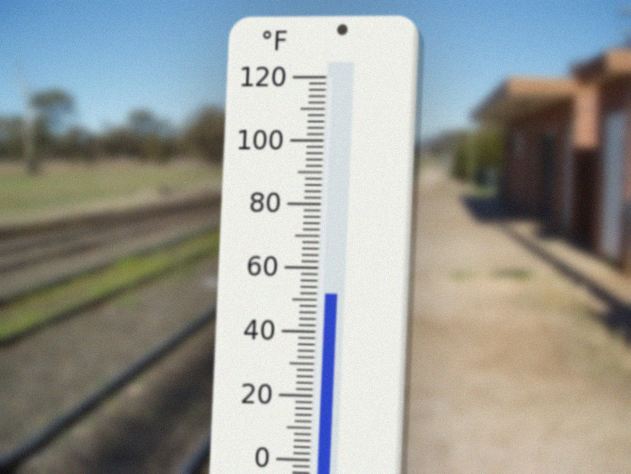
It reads {"value": 52, "unit": "°F"}
